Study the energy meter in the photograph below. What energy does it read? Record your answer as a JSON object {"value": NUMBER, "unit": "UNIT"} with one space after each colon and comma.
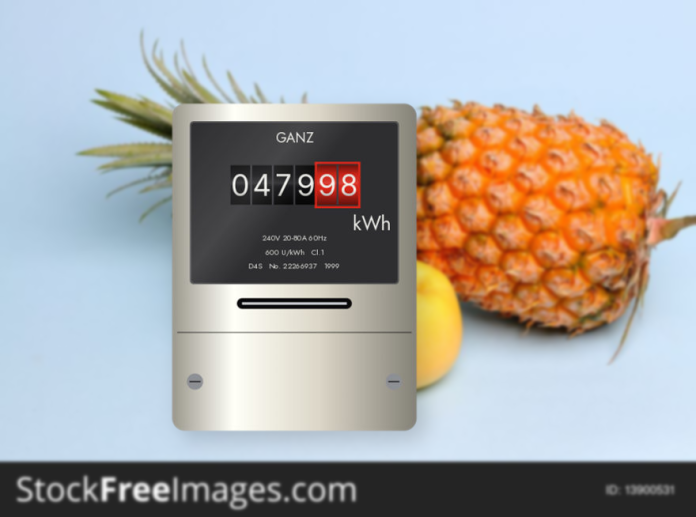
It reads {"value": 479.98, "unit": "kWh"}
